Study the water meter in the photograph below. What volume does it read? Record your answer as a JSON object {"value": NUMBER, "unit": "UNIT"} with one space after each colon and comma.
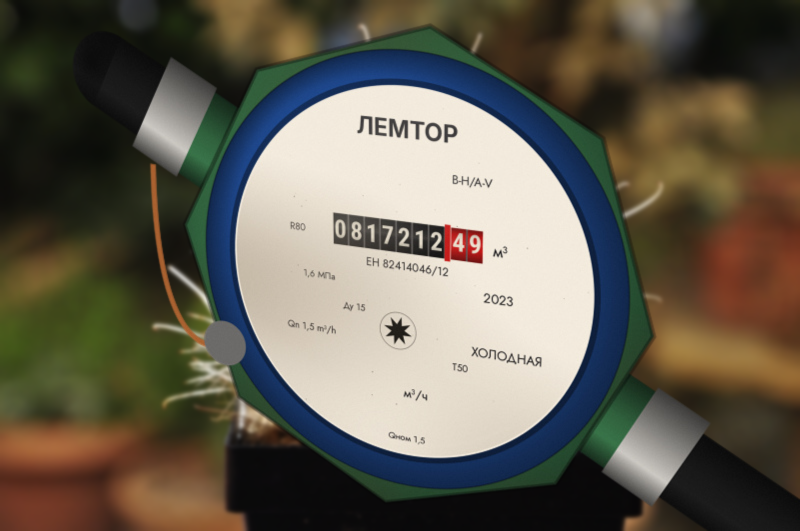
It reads {"value": 817212.49, "unit": "m³"}
